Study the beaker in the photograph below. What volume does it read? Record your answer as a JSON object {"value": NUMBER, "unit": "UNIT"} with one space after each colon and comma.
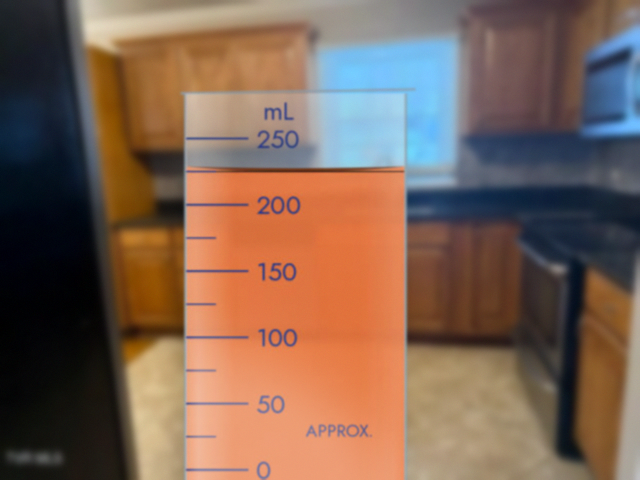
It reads {"value": 225, "unit": "mL"}
